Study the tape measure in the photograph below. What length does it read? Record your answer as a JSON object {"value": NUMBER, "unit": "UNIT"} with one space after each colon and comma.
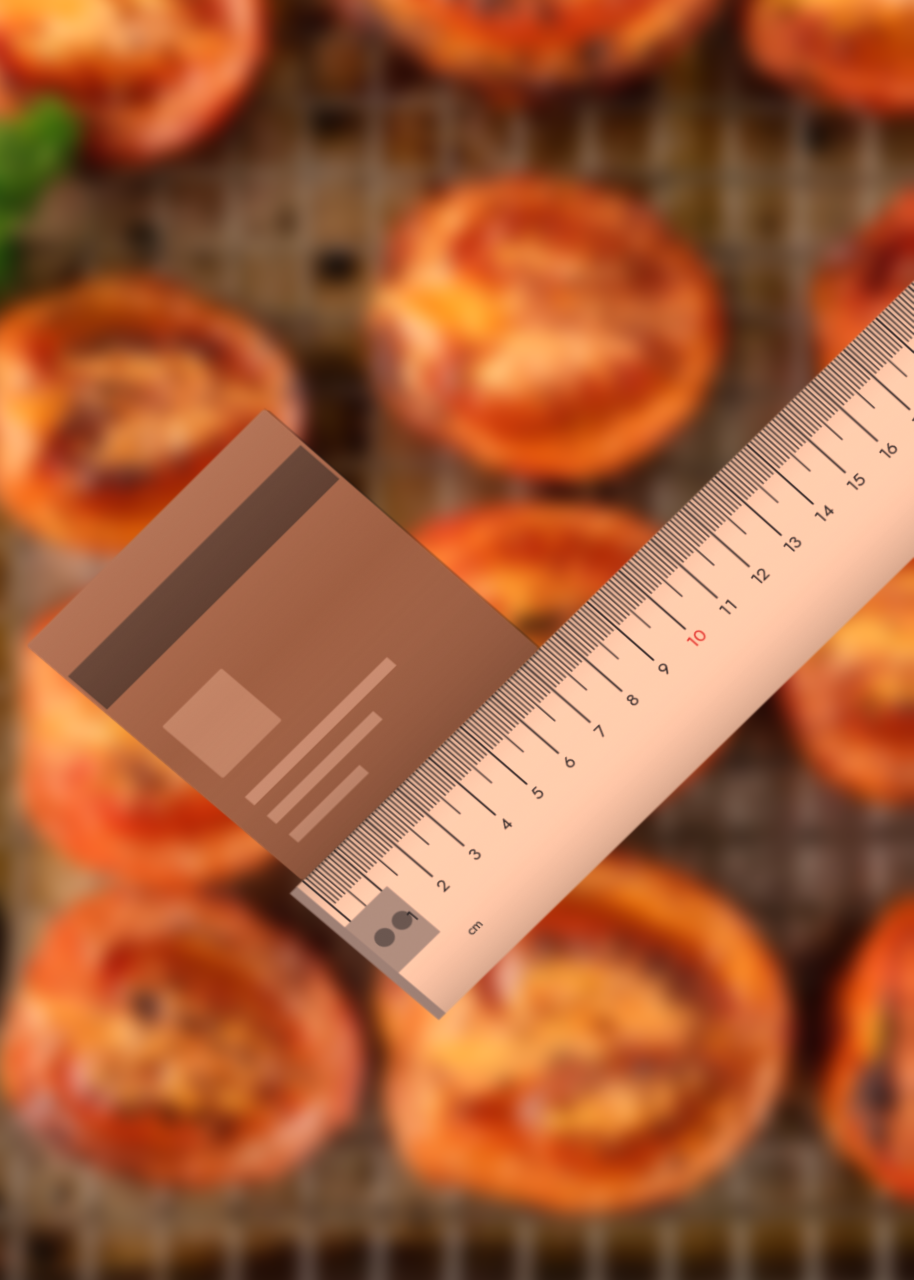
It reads {"value": 7.5, "unit": "cm"}
